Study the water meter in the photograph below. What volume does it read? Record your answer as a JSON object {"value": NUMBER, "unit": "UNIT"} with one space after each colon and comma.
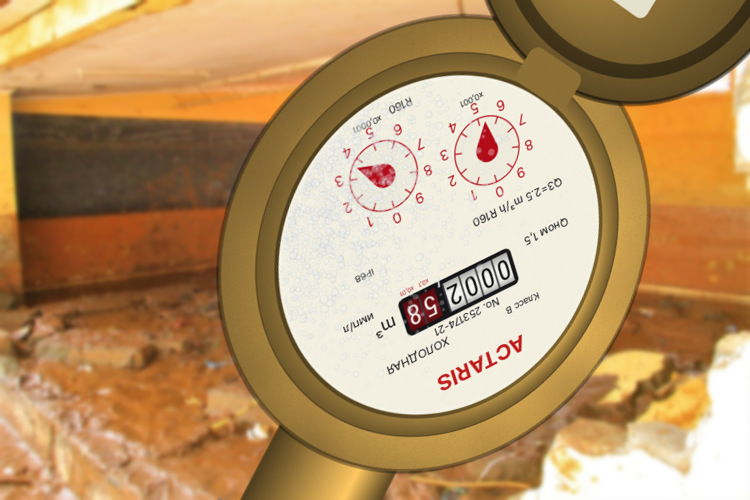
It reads {"value": 2.5853, "unit": "m³"}
